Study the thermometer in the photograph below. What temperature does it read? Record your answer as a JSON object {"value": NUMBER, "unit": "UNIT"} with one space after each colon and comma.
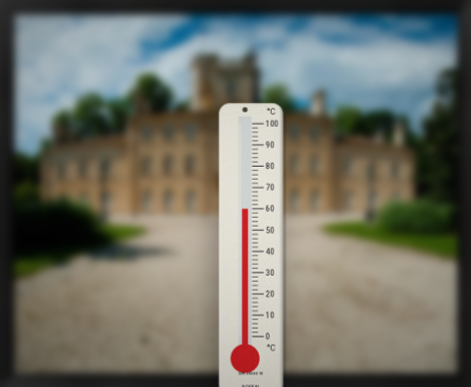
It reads {"value": 60, "unit": "°C"}
